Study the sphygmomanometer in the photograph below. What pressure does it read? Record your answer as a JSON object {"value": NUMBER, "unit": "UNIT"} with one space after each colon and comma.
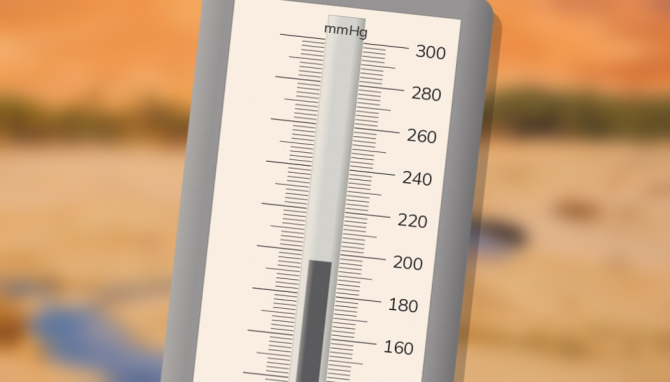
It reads {"value": 196, "unit": "mmHg"}
